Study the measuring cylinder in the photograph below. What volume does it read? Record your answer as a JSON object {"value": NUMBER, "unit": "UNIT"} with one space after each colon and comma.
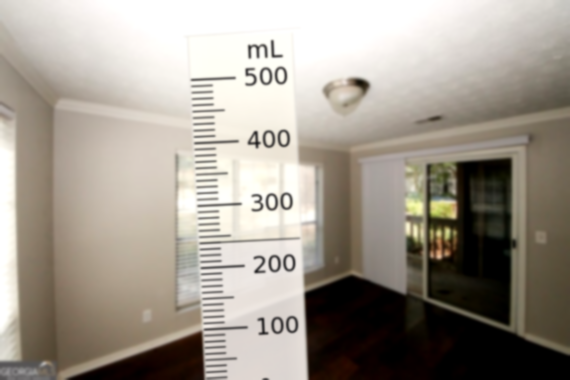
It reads {"value": 240, "unit": "mL"}
